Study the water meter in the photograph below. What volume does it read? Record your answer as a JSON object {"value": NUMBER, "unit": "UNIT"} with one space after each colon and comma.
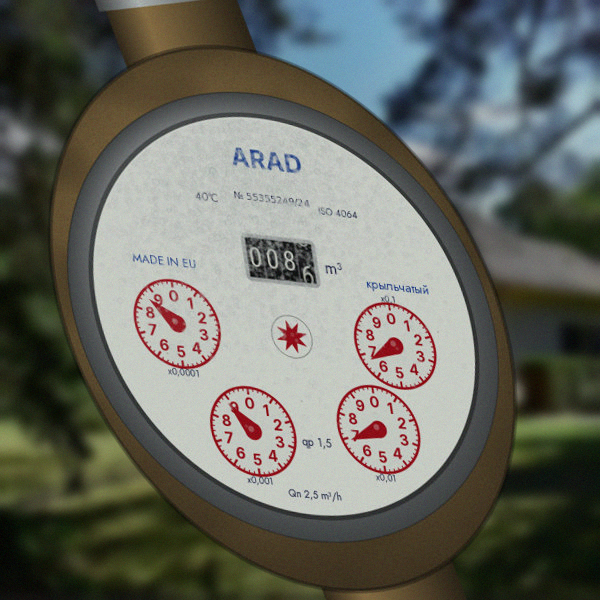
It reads {"value": 85.6688, "unit": "m³"}
